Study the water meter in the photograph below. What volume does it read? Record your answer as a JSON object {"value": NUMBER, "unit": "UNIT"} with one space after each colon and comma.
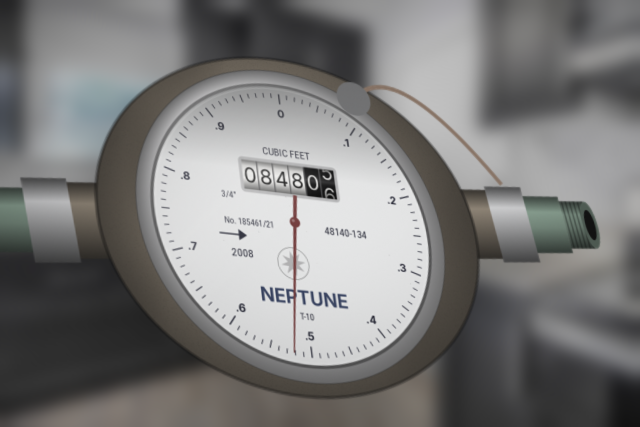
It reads {"value": 84805.52, "unit": "ft³"}
